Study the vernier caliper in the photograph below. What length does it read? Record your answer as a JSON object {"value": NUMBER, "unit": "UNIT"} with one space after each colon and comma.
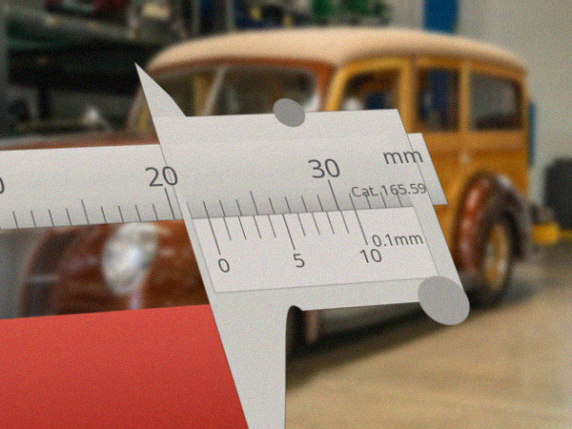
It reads {"value": 22.0, "unit": "mm"}
